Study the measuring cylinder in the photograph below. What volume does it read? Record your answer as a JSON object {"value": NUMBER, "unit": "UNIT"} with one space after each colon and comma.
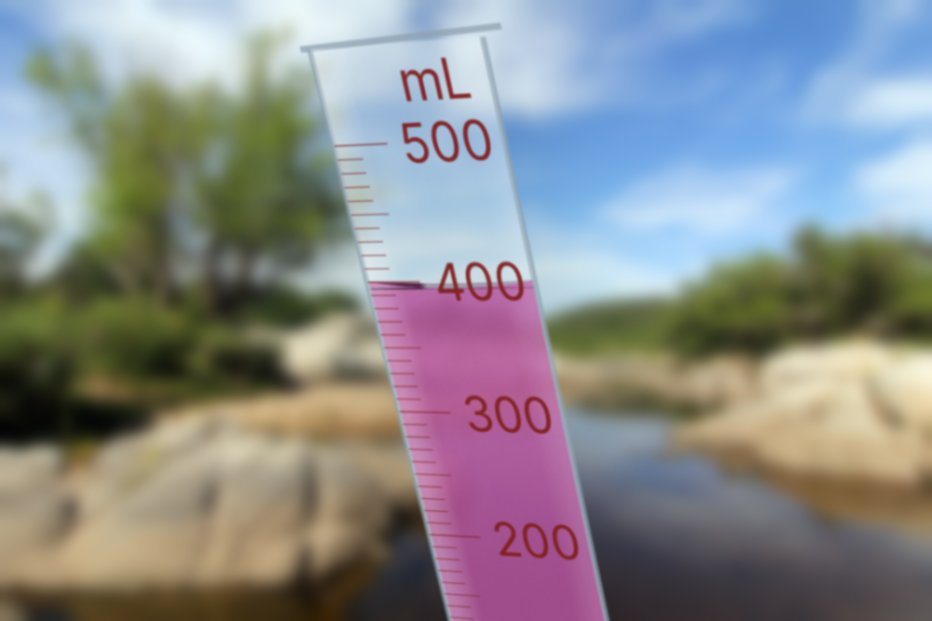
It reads {"value": 395, "unit": "mL"}
